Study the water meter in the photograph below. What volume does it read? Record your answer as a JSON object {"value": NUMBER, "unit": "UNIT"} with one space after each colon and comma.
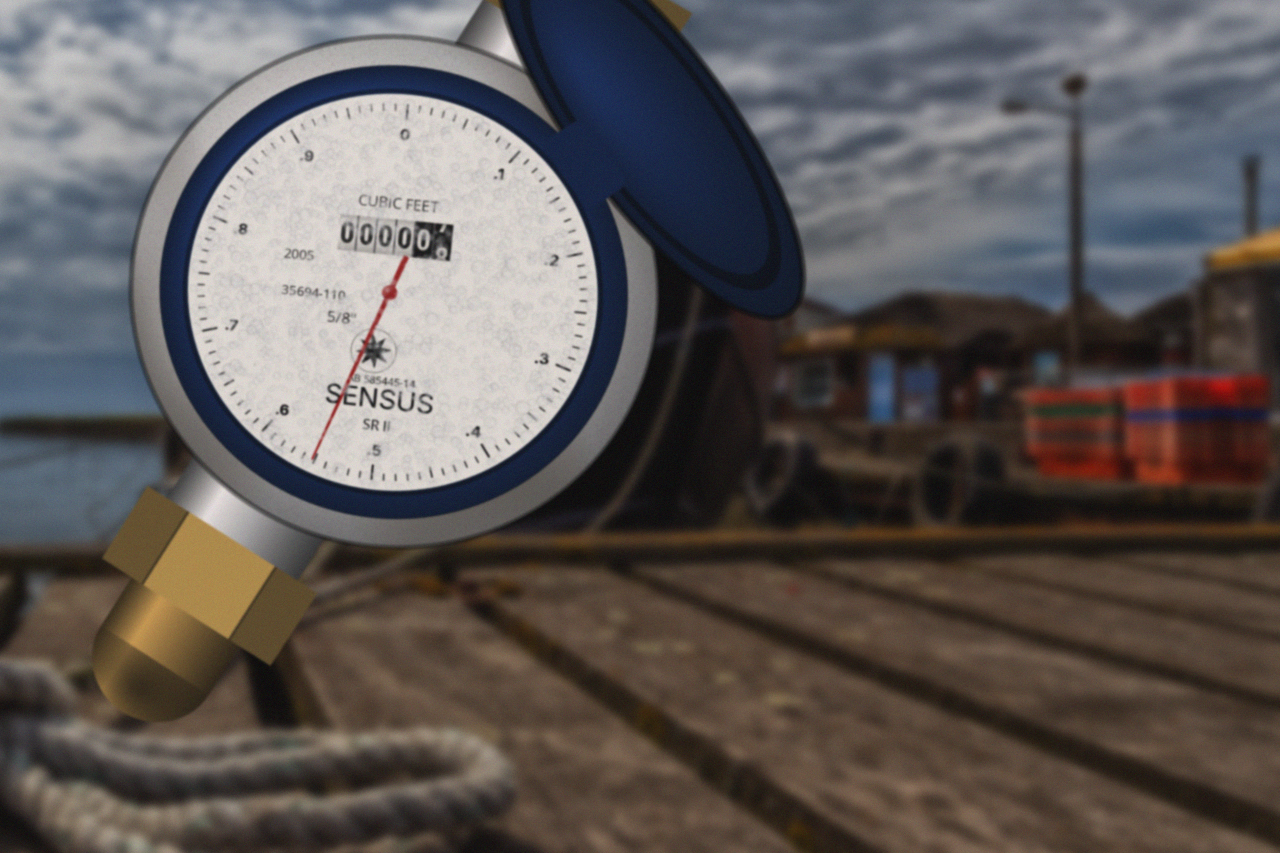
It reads {"value": 7.55, "unit": "ft³"}
